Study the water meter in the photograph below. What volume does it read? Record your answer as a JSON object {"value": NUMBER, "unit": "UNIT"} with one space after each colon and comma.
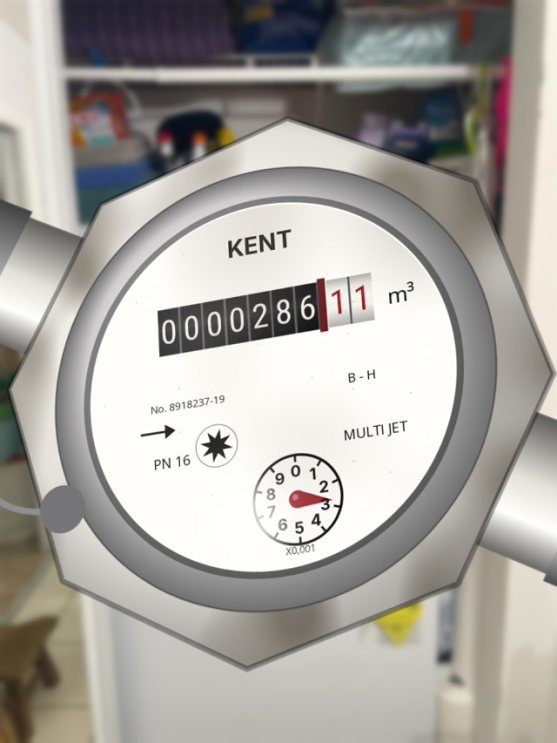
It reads {"value": 286.112, "unit": "m³"}
